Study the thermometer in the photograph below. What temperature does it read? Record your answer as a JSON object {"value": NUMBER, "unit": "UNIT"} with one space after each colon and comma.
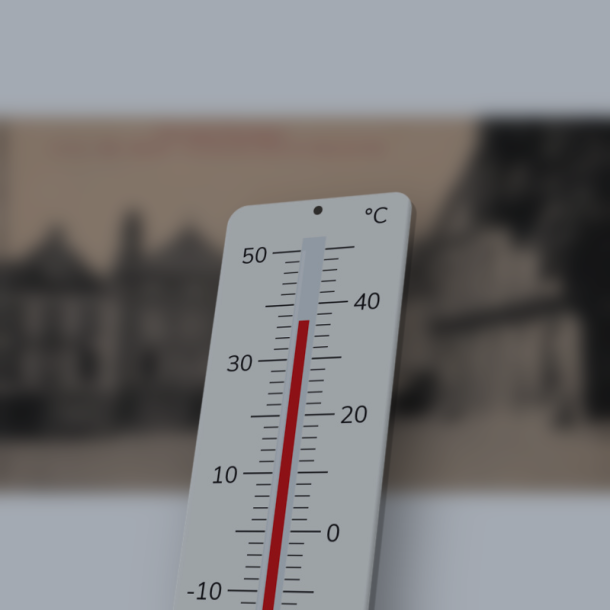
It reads {"value": 37, "unit": "°C"}
